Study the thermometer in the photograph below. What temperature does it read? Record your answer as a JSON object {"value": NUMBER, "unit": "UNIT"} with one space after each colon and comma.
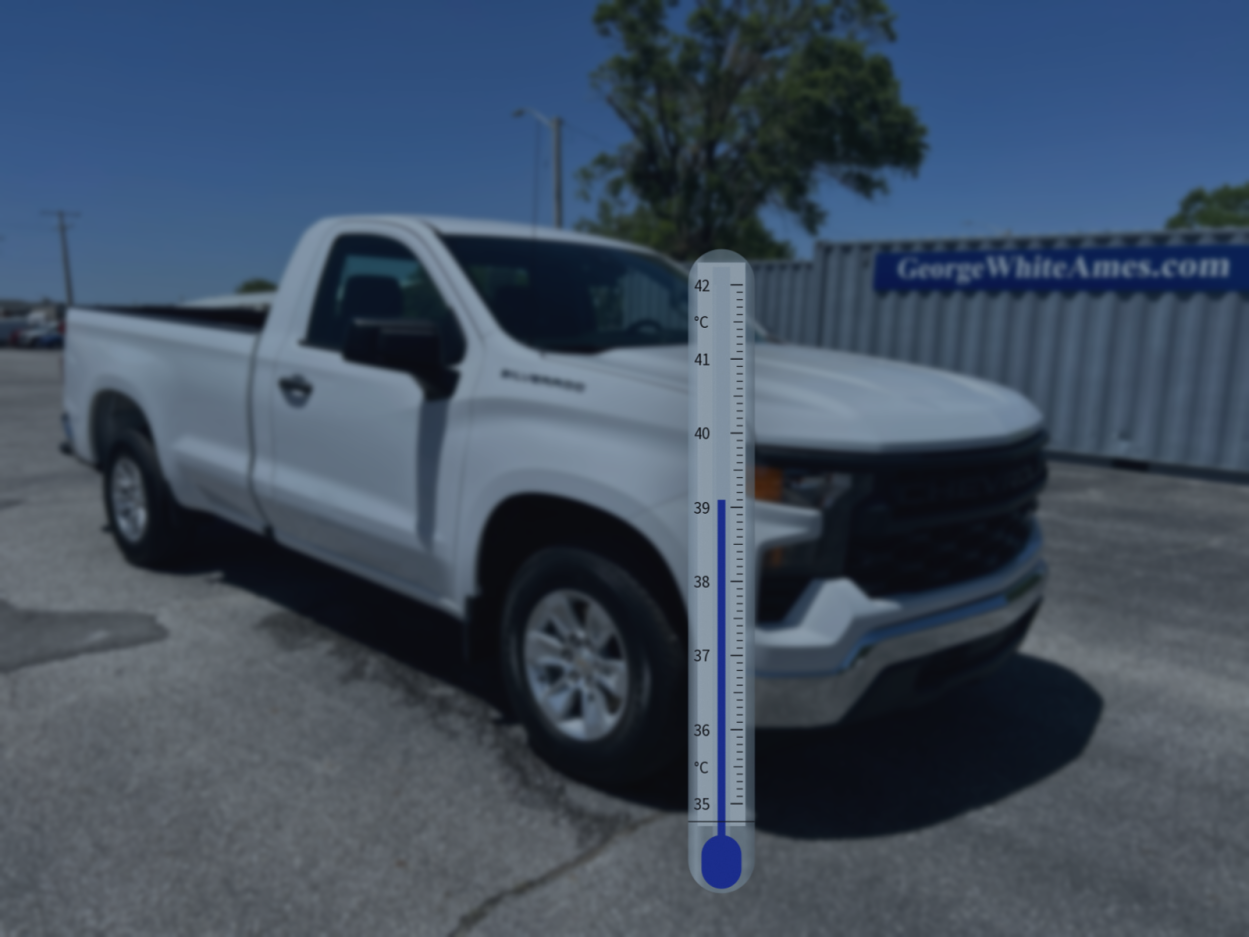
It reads {"value": 39.1, "unit": "°C"}
